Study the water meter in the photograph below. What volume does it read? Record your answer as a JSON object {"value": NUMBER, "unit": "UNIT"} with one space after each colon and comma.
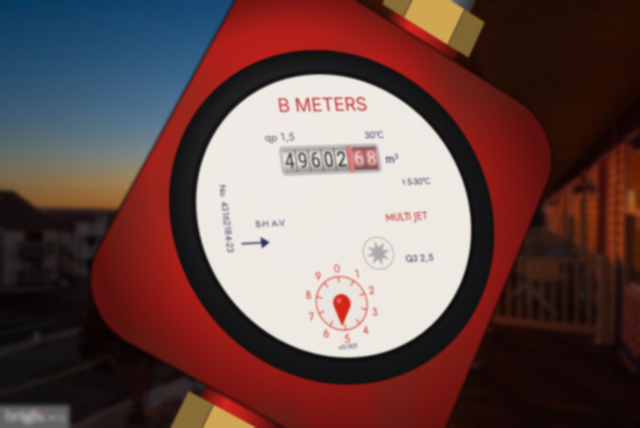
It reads {"value": 49602.685, "unit": "m³"}
